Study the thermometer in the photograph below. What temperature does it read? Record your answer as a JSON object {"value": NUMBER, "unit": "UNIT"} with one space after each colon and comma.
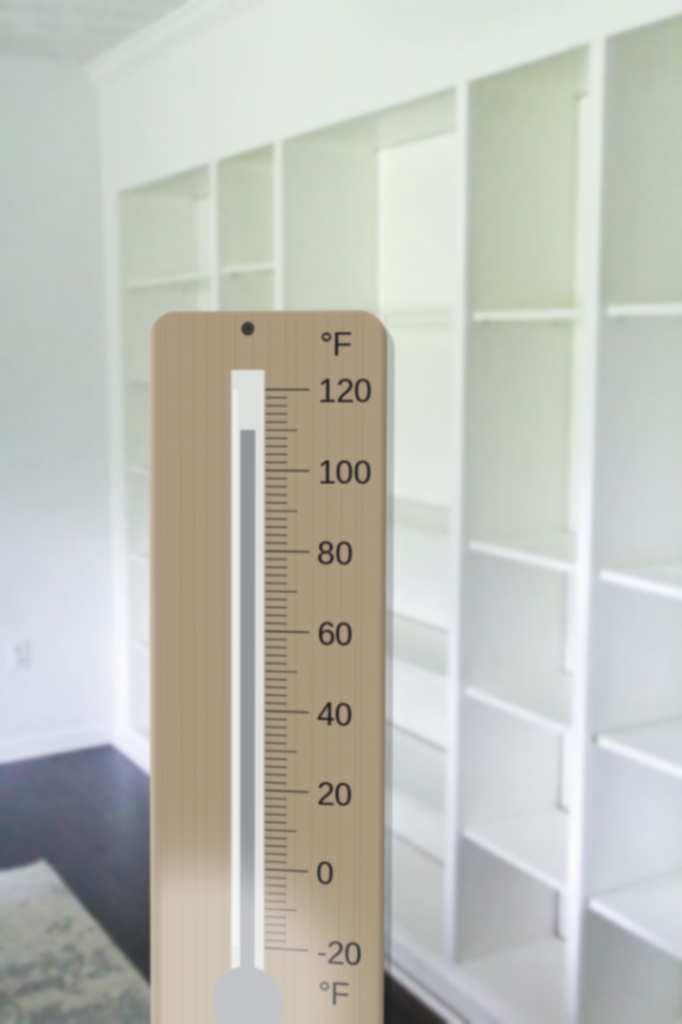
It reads {"value": 110, "unit": "°F"}
